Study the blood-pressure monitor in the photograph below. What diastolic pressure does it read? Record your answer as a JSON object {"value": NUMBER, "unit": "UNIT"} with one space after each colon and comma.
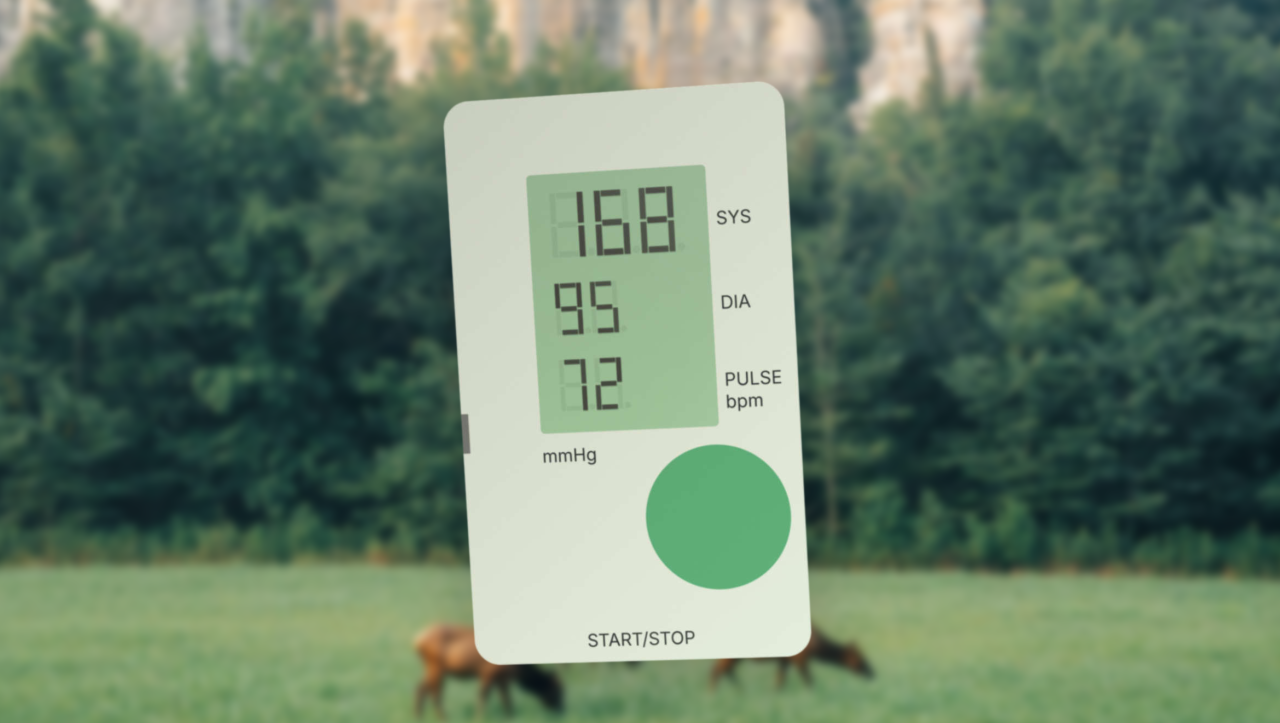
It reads {"value": 95, "unit": "mmHg"}
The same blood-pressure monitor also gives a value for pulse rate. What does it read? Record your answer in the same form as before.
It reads {"value": 72, "unit": "bpm"}
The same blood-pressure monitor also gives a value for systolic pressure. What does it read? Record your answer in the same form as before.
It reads {"value": 168, "unit": "mmHg"}
